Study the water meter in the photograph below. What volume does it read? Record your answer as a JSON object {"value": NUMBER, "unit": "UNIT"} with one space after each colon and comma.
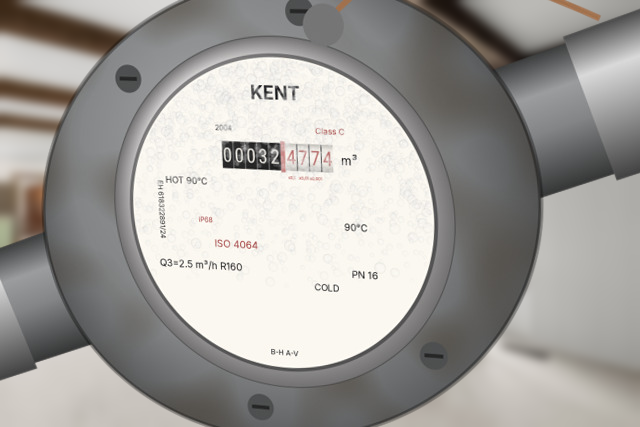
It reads {"value": 32.4774, "unit": "m³"}
